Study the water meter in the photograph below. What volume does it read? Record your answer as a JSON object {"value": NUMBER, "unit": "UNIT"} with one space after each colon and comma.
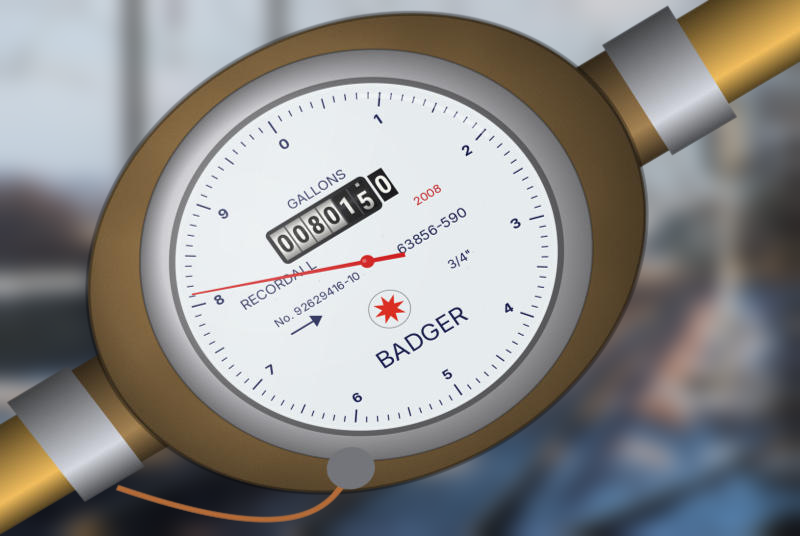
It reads {"value": 80148.1, "unit": "gal"}
